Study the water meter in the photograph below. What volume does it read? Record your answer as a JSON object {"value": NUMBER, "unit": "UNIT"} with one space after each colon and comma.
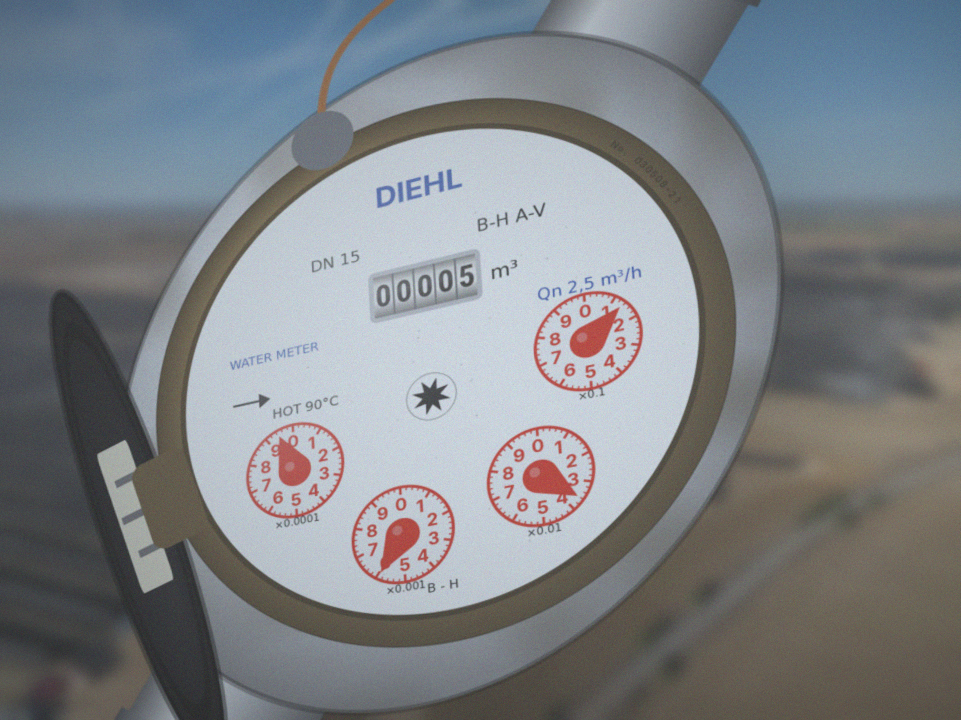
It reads {"value": 5.1359, "unit": "m³"}
